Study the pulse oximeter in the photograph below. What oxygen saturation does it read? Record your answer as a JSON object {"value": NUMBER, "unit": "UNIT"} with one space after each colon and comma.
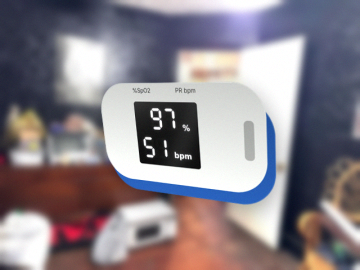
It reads {"value": 97, "unit": "%"}
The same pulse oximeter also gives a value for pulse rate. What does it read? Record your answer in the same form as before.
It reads {"value": 51, "unit": "bpm"}
